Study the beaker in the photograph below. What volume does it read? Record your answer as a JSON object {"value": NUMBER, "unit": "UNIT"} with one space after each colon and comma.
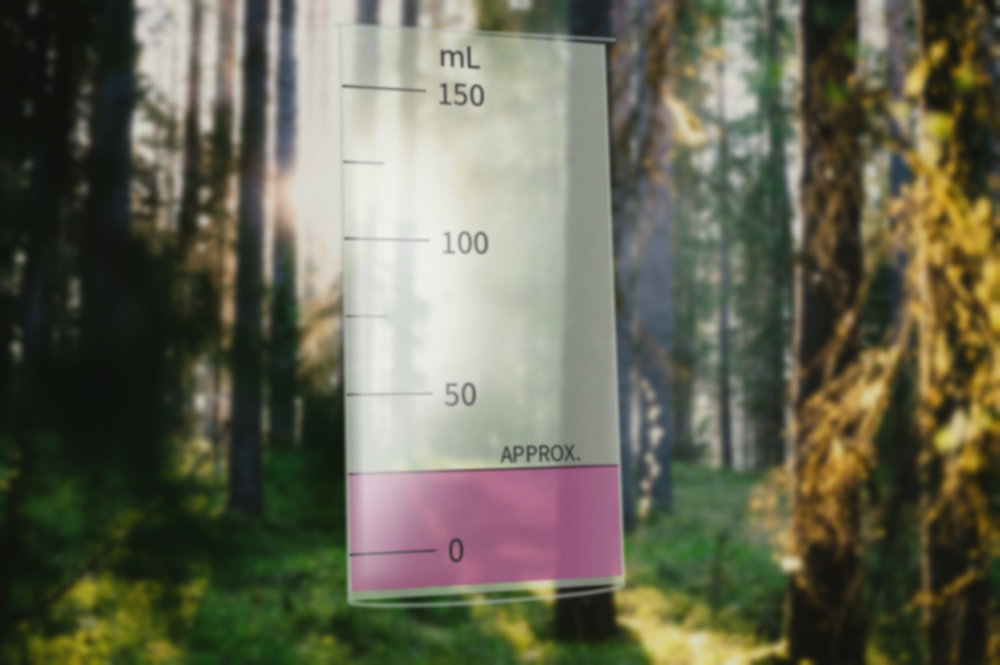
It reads {"value": 25, "unit": "mL"}
